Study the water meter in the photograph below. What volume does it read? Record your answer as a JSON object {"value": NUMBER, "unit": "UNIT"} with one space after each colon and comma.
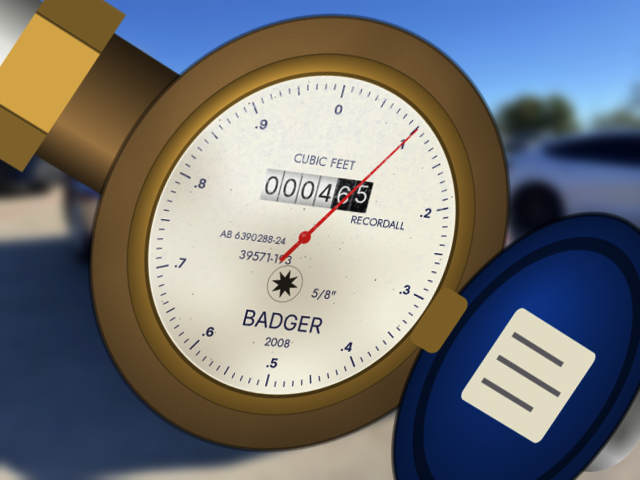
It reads {"value": 465.10, "unit": "ft³"}
